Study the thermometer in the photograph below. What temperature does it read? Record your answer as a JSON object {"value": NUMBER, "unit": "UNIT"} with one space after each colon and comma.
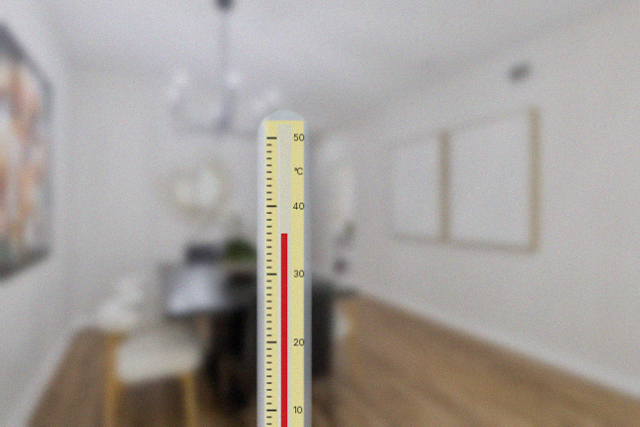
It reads {"value": 36, "unit": "°C"}
